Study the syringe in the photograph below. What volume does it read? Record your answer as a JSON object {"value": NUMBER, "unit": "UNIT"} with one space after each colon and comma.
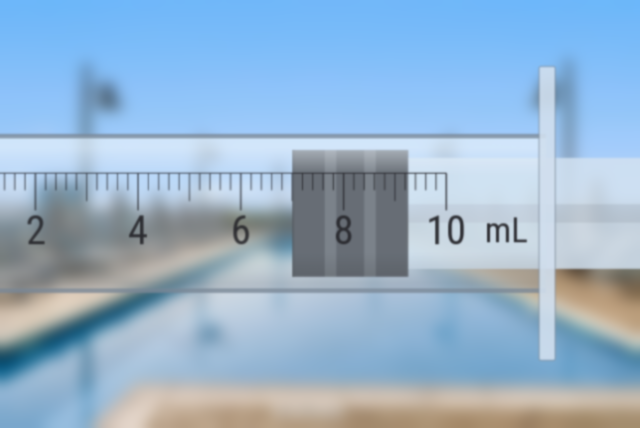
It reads {"value": 7, "unit": "mL"}
